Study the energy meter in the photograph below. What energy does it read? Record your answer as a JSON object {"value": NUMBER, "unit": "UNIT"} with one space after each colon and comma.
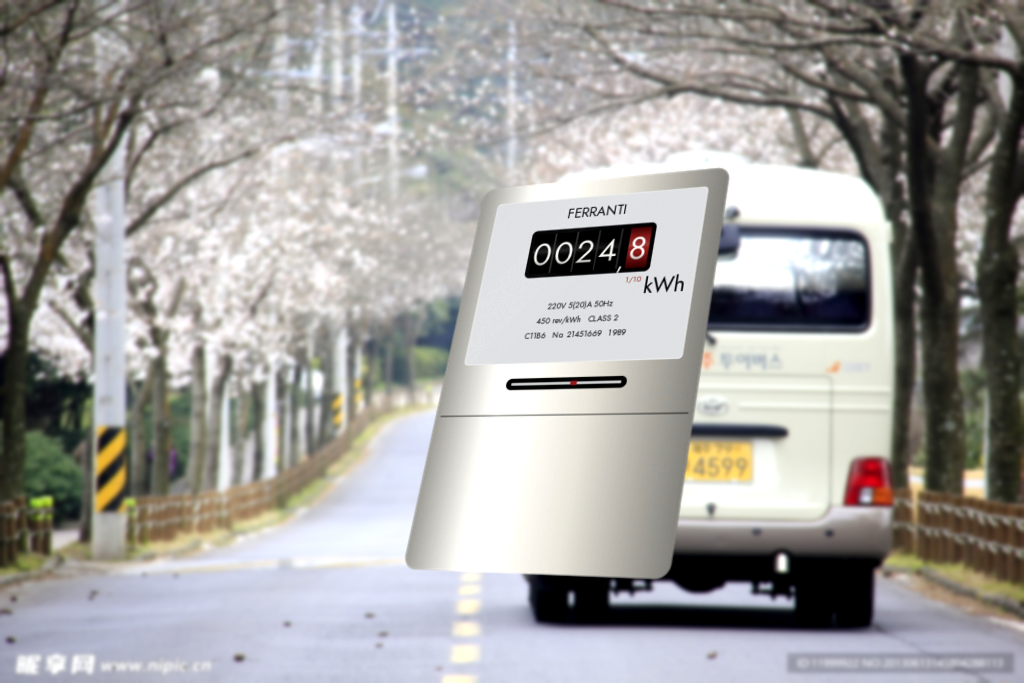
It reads {"value": 24.8, "unit": "kWh"}
